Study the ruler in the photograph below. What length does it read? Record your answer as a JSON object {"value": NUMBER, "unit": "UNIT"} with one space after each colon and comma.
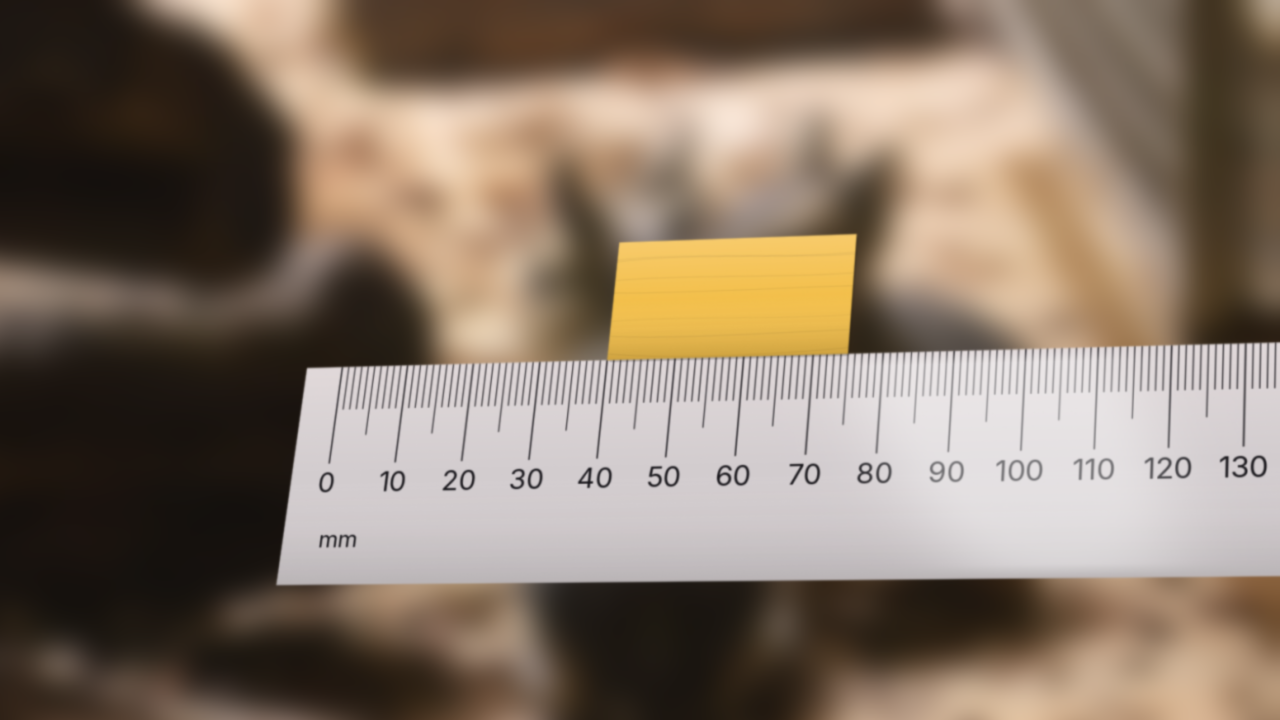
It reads {"value": 35, "unit": "mm"}
